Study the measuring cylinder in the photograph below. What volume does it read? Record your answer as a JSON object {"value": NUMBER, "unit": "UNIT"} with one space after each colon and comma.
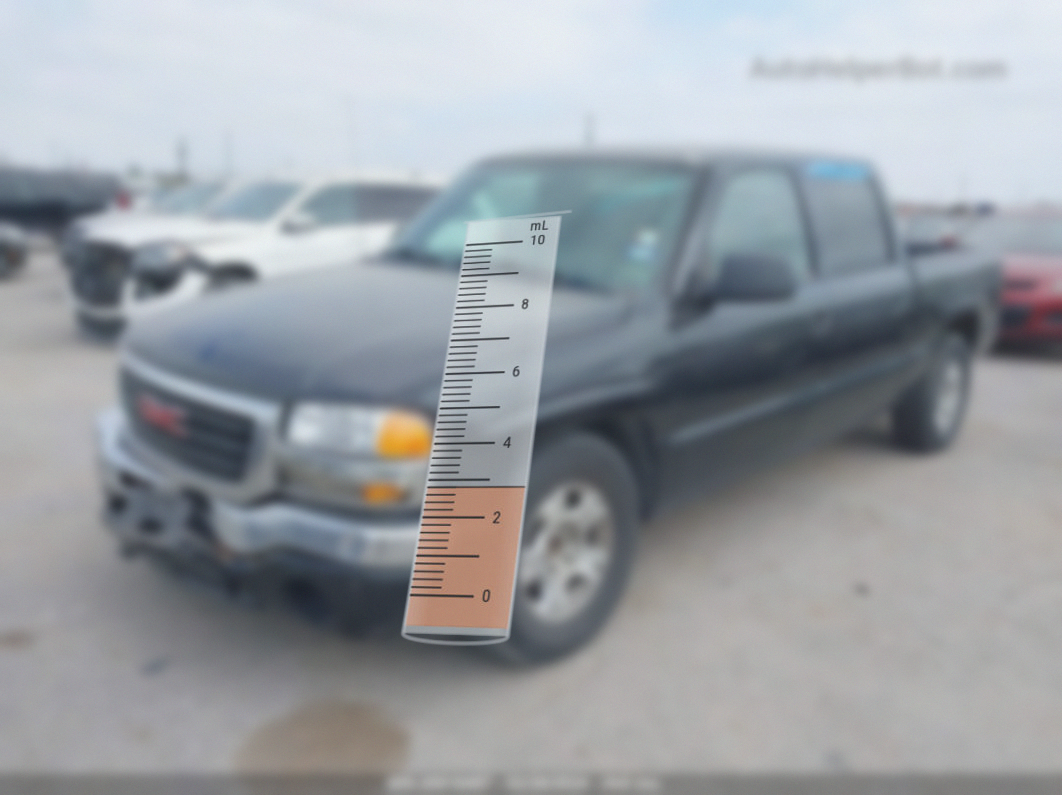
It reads {"value": 2.8, "unit": "mL"}
